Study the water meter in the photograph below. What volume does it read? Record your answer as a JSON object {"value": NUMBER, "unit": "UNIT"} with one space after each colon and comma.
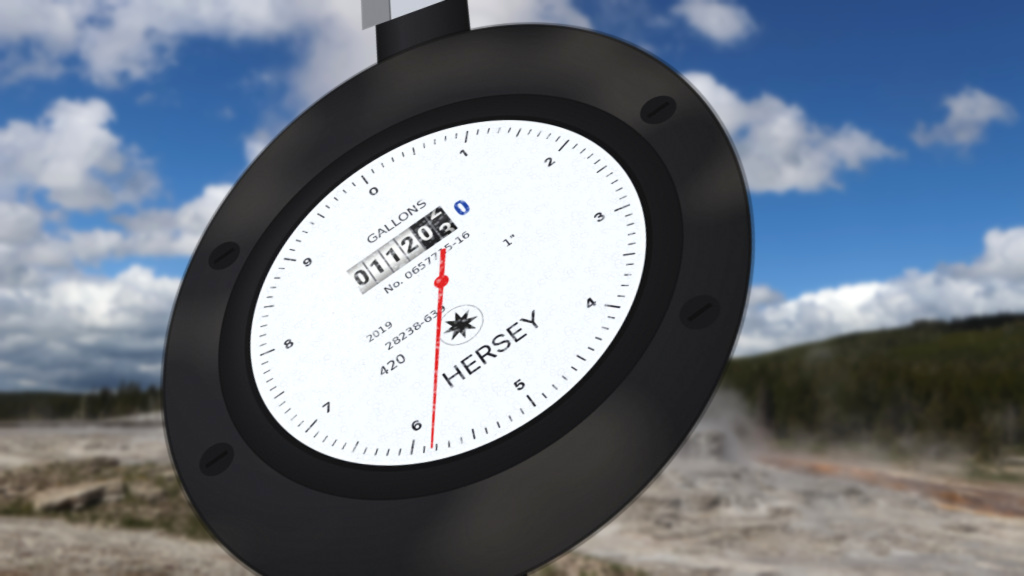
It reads {"value": 112025.8, "unit": "gal"}
